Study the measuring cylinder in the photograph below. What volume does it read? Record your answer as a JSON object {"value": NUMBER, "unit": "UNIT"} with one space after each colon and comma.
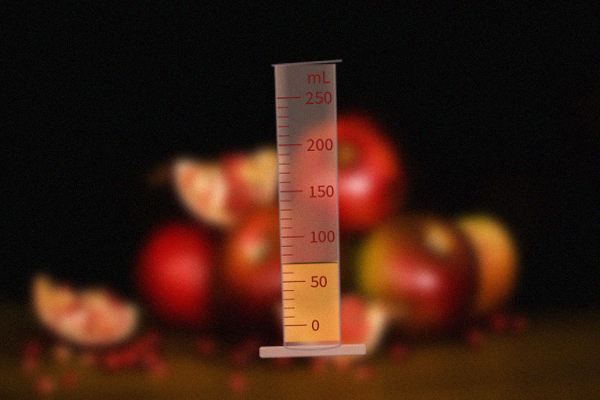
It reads {"value": 70, "unit": "mL"}
